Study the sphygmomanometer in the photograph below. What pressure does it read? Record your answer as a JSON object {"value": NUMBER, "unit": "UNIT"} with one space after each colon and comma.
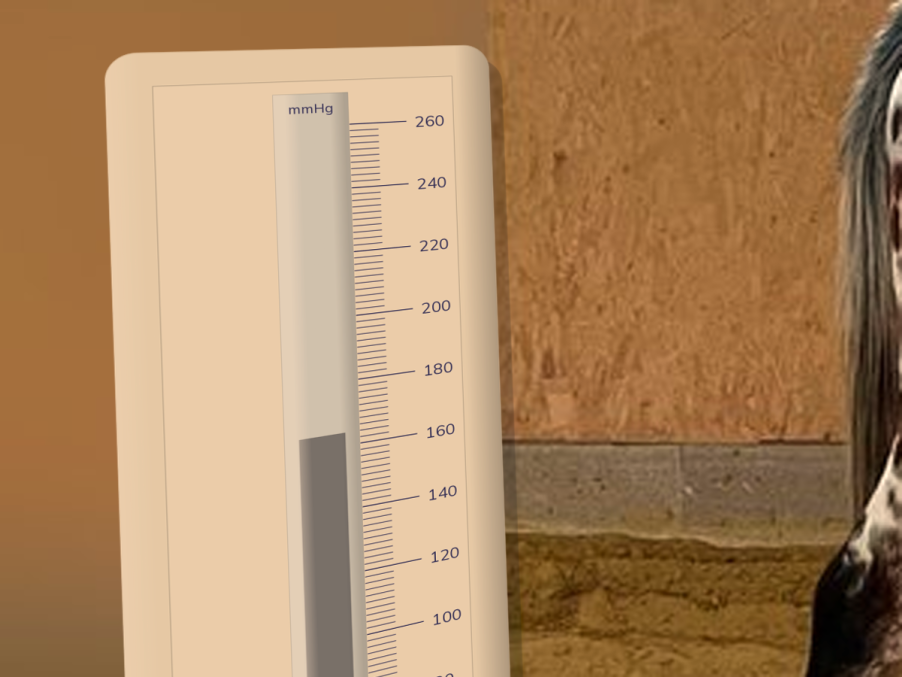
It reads {"value": 164, "unit": "mmHg"}
